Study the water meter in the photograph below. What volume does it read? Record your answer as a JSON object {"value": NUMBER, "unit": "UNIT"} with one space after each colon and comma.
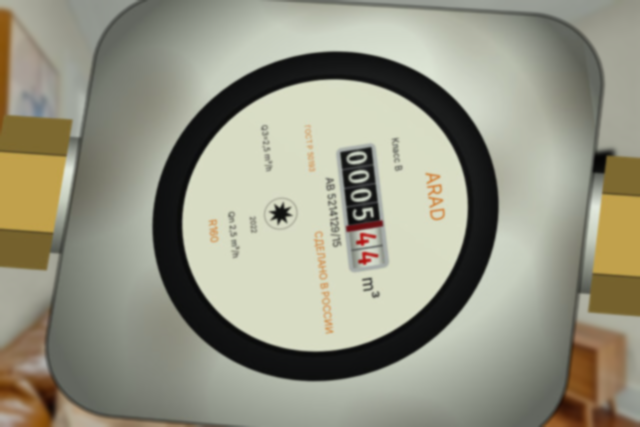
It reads {"value": 5.44, "unit": "m³"}
